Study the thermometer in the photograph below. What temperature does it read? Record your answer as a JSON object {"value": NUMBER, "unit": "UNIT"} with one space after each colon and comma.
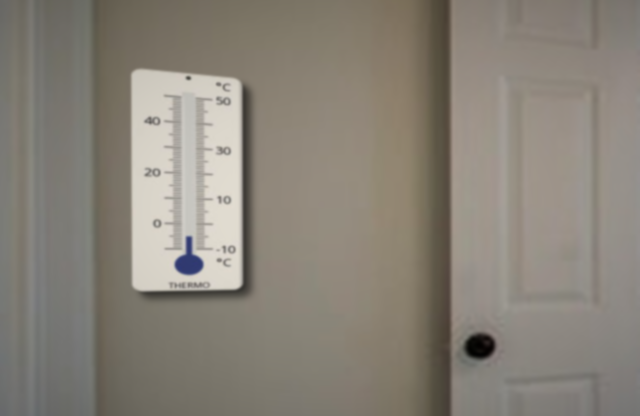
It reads {"value": -5, "unit": "°C"}
